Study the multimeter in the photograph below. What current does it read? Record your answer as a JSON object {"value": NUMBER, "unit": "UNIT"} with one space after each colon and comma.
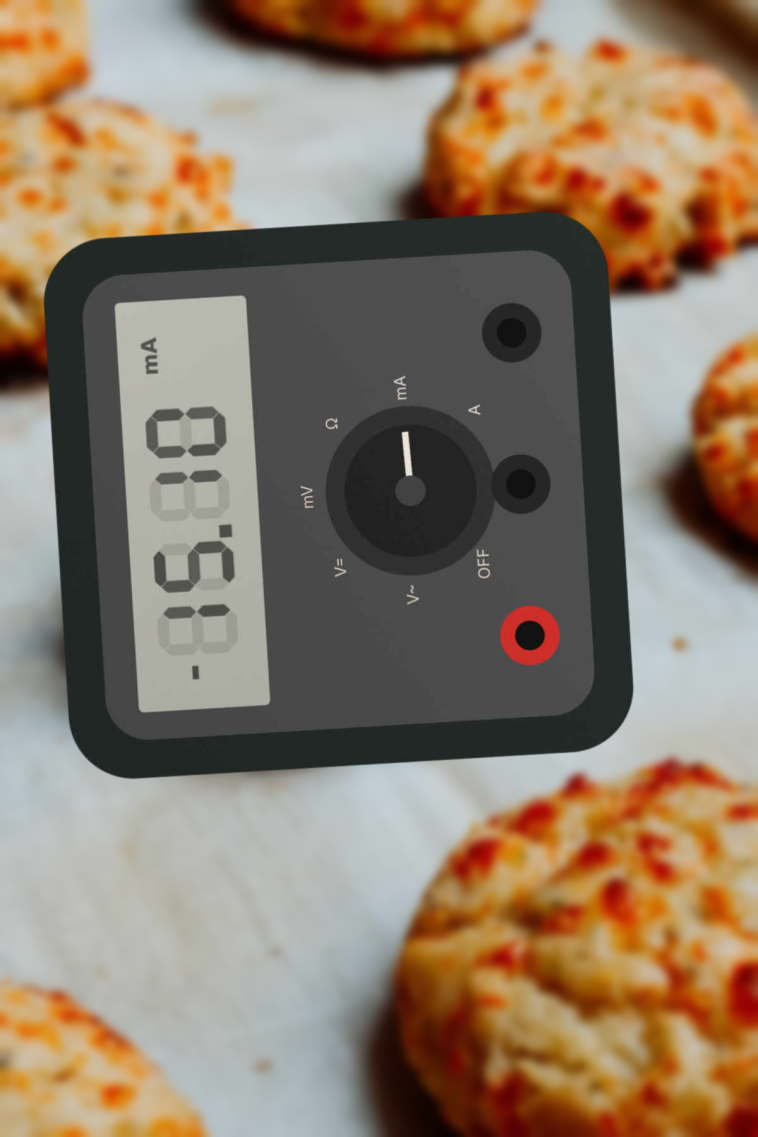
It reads {"value": -15.10, "unit": "mA"}
